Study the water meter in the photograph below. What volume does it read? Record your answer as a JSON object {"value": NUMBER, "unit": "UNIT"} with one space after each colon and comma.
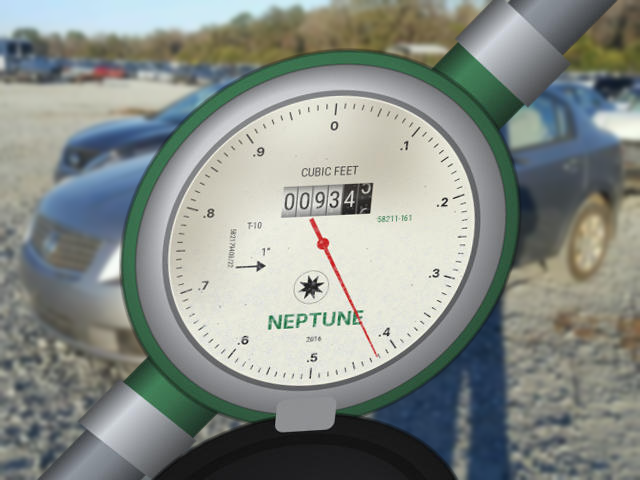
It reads {"value": 9345.42, "unit": "ft³"}
